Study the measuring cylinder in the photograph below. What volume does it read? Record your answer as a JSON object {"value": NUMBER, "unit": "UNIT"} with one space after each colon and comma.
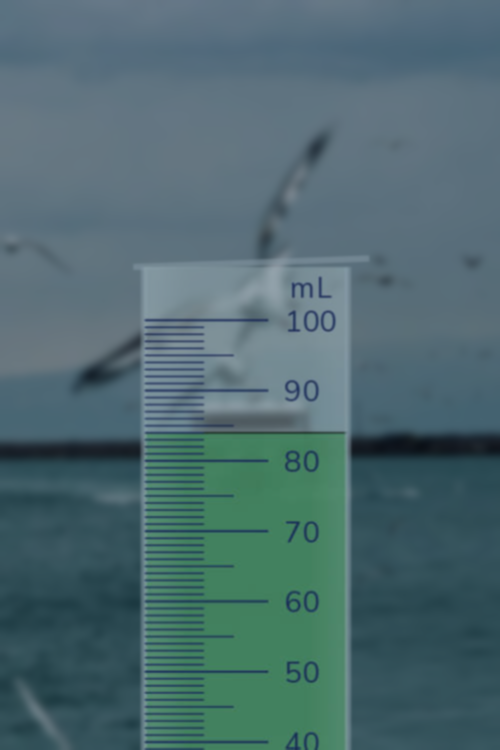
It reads {"value": 84, "unit": "mL"}
